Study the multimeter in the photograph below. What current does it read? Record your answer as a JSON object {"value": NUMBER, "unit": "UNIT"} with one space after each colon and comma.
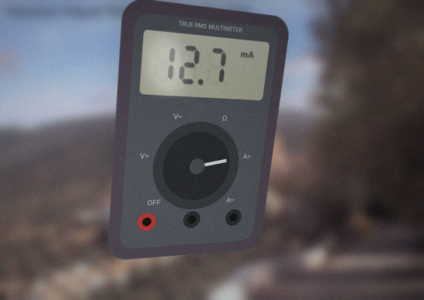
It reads {"value": 12.7, "unit": "mA"}
